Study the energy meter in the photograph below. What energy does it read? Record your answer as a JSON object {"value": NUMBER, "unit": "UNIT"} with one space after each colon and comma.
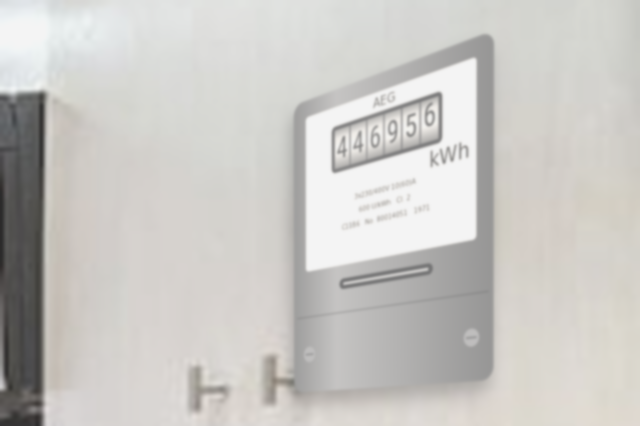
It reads {"value": 446956, "unit": "kWh"}
